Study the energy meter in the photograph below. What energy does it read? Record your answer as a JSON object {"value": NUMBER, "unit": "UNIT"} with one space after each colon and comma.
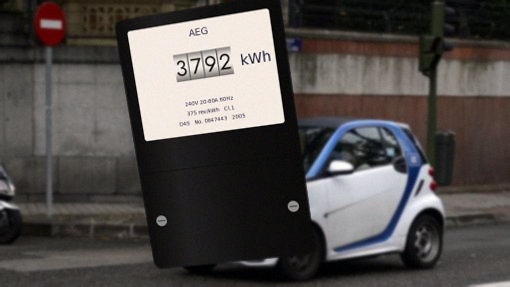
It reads {"value": 3792, "unit": "kWh"}
